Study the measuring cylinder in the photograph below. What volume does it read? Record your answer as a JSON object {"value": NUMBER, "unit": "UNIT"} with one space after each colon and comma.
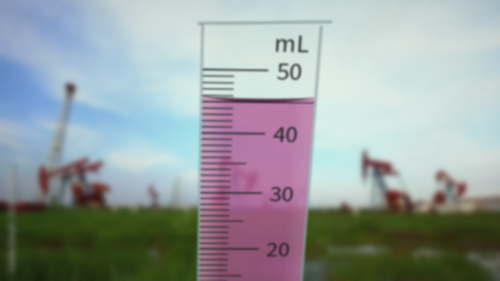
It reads {"value": 45, "unit": "mL"}
